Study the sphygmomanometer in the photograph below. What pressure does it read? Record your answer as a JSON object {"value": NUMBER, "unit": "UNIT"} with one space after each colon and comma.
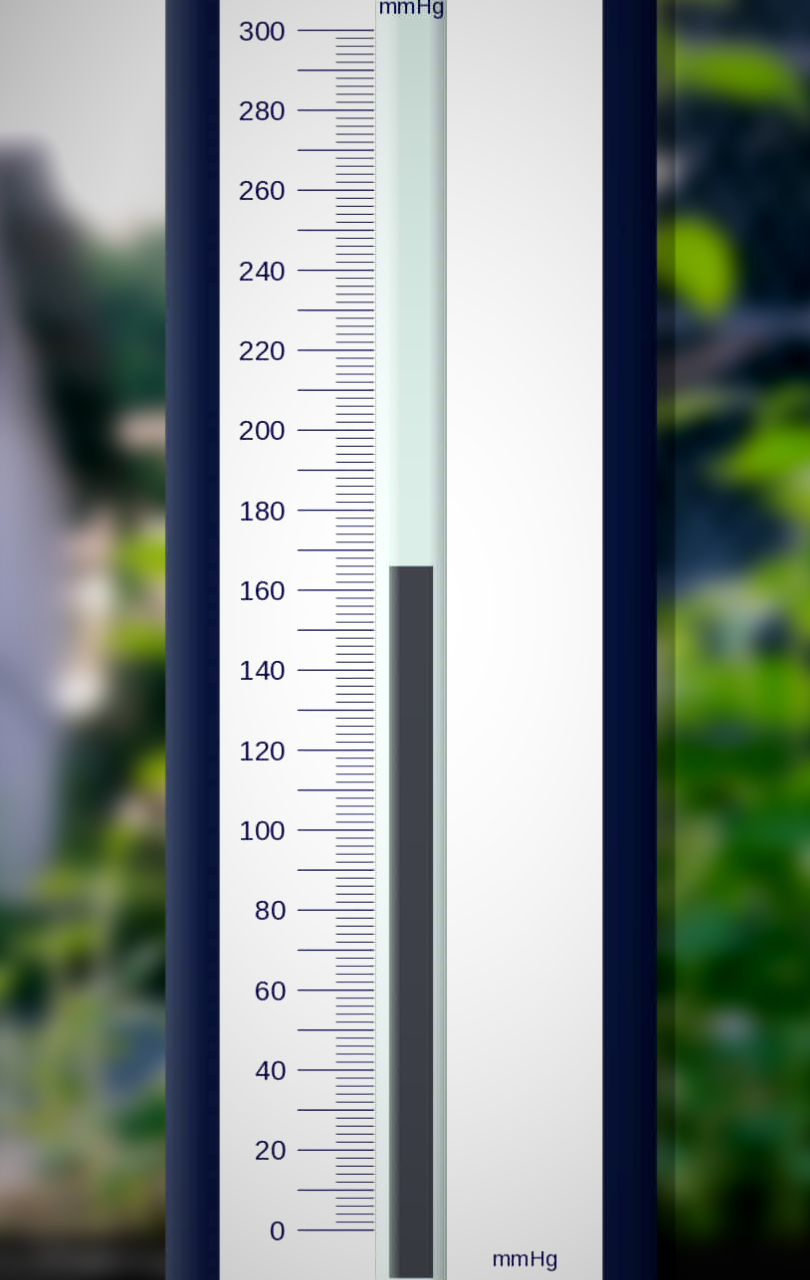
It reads {"value": 166, "unit": "mmHg"}
